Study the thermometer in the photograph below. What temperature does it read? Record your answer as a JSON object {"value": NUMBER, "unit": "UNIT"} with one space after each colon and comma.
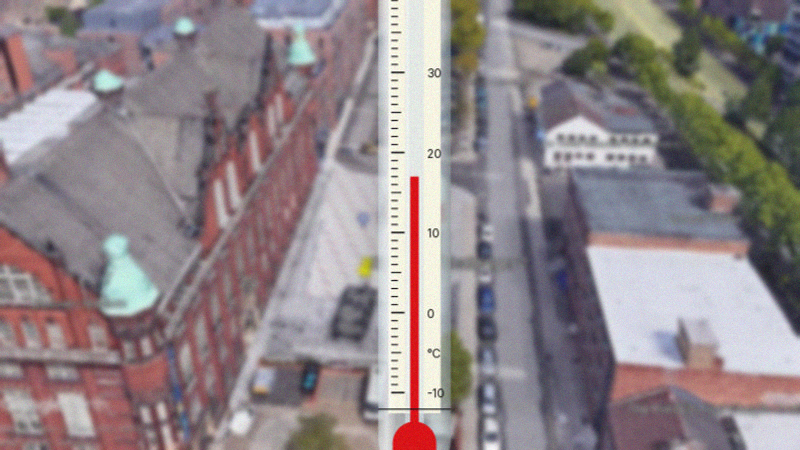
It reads {"value": 17, "unit": "°C"}
